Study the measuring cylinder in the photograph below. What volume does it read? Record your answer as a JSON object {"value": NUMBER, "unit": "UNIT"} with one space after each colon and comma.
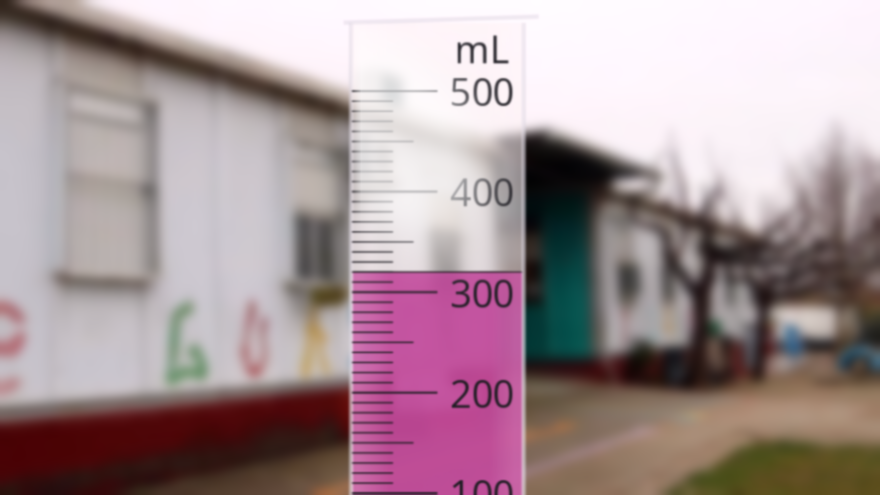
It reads {"value": 320, "unit": "mL"}
